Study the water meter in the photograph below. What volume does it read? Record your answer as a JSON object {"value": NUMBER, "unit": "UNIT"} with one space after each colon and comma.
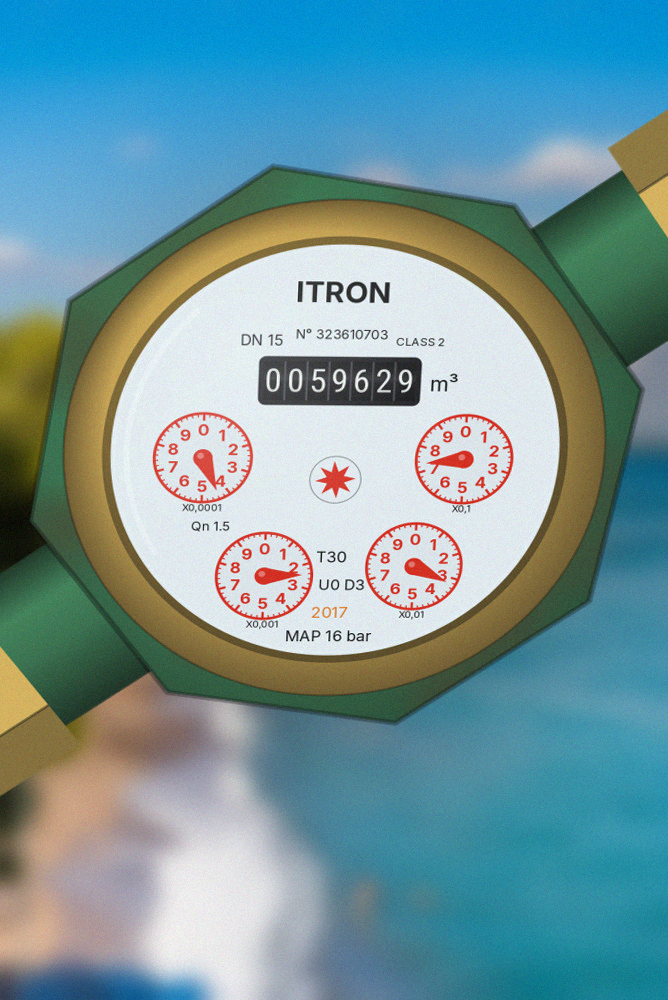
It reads {"value": 59629.7324, "unit": "m³"}
